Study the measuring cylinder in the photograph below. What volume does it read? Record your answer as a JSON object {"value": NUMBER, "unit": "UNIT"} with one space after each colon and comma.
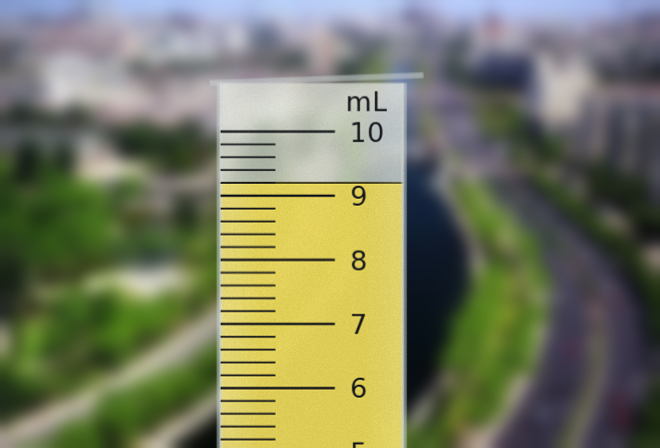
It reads {"value": 9.2, "unit": "mL"}
